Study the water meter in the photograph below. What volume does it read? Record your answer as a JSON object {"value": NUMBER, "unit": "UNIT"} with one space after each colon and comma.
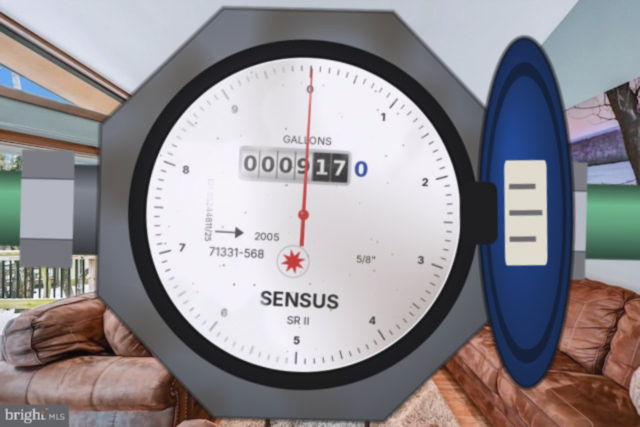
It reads {"value": 9170.0, "unit": "gal"}
